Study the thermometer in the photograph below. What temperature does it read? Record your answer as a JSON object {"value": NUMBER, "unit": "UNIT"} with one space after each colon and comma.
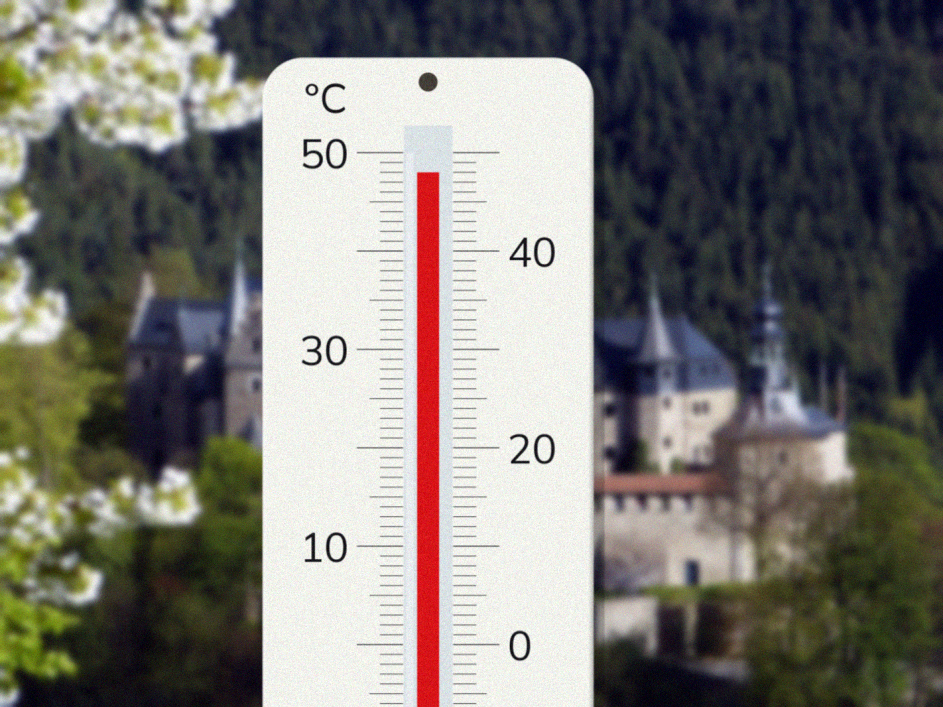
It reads {"value": 48, "unit": "°C"}
